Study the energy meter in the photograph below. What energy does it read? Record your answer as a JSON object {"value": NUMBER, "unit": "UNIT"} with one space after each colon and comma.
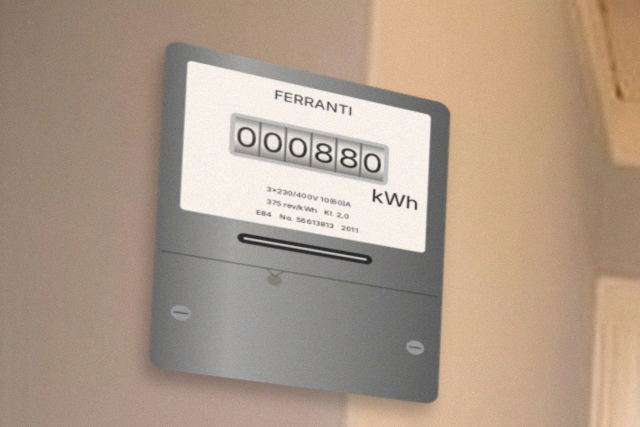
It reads {"value": 880, "unit": "kWh"}
